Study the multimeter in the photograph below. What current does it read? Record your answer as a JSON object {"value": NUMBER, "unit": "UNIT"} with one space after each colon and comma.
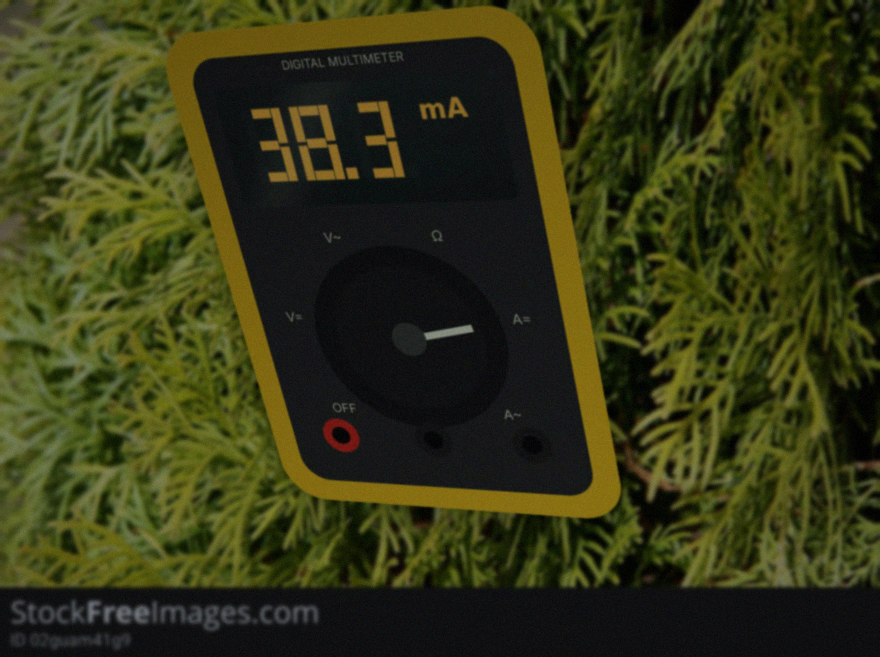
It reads {"value": 38.3, "unit": "mA"}
